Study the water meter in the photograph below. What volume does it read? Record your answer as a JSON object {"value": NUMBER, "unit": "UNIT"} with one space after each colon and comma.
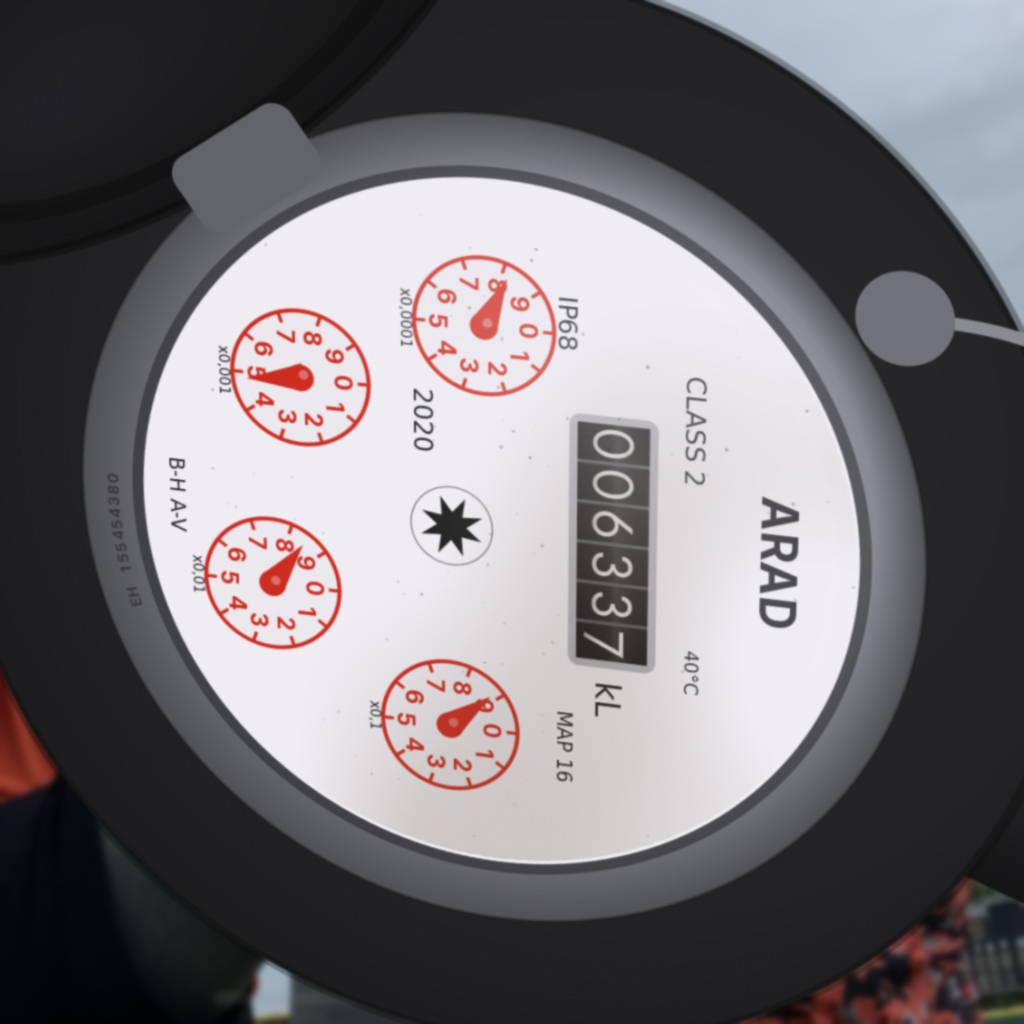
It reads {"value": 6336.8848, "unit": "kL"}
